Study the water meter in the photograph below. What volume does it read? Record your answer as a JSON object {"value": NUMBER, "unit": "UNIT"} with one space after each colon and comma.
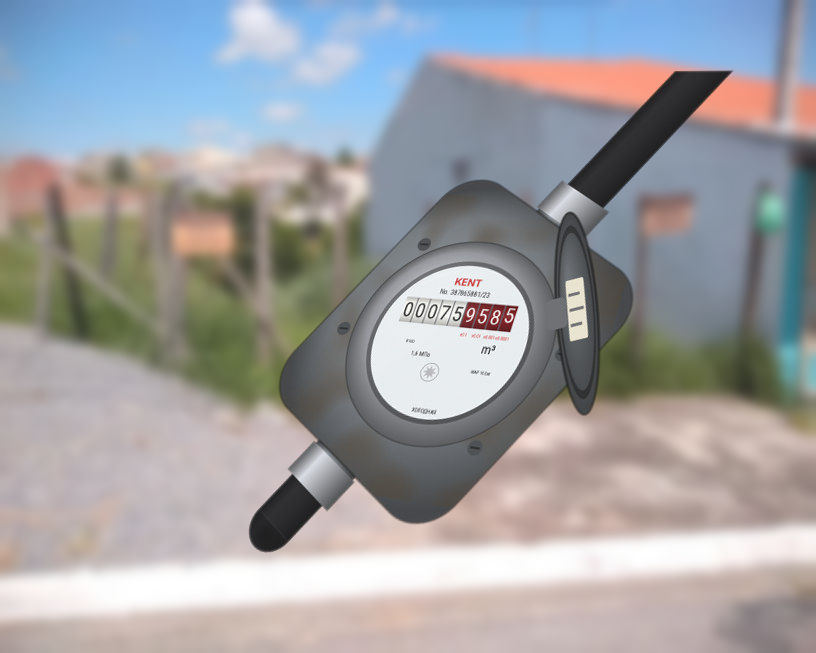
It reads {"value": 75.9585, "unit": "m³"}
